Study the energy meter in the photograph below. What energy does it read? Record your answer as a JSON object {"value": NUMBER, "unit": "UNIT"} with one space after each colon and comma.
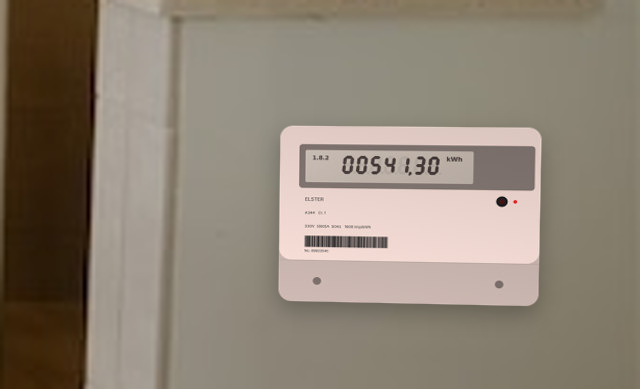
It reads {"value": 541.30, "unit": "kWh"}
